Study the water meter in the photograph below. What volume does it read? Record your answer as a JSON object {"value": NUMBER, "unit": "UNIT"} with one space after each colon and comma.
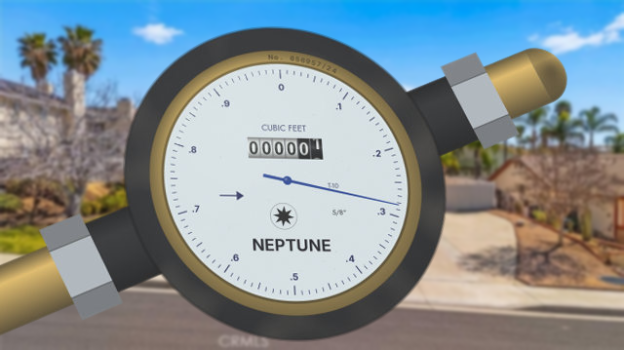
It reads {"value": 1.28, "unit": "ft³"}
